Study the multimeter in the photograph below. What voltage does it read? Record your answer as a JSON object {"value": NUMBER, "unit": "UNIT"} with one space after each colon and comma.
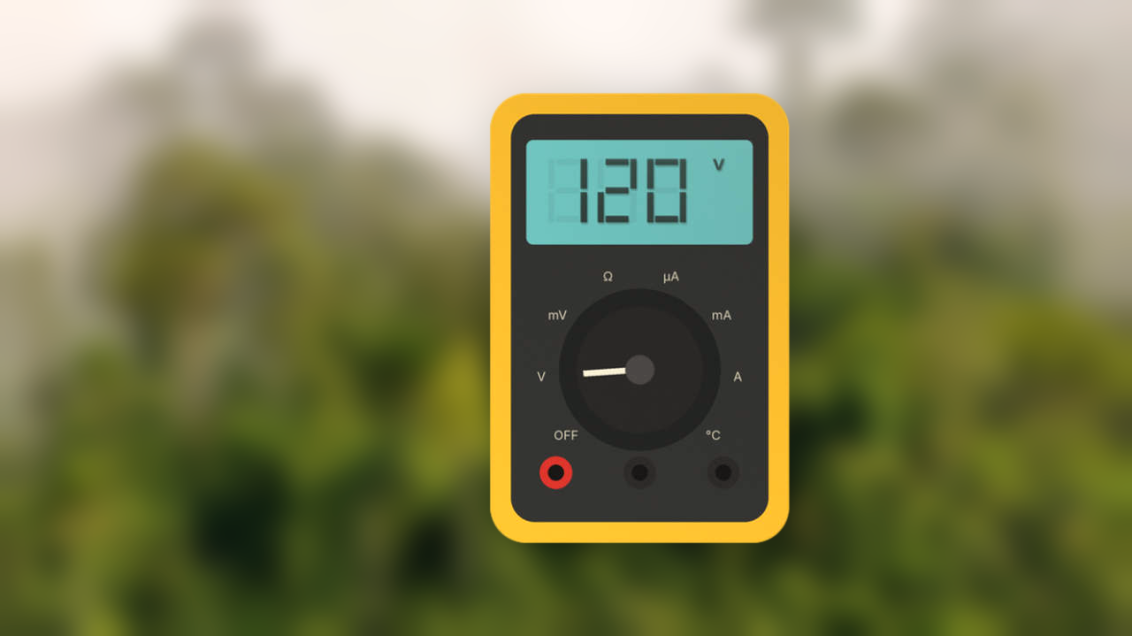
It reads {"value": 120, "unit": "V"}
